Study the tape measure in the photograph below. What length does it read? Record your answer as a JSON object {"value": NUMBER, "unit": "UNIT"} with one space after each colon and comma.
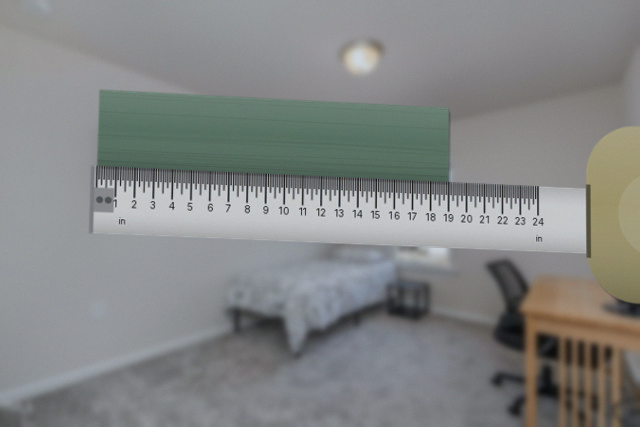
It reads {"value": 19, "unit": "in"}
